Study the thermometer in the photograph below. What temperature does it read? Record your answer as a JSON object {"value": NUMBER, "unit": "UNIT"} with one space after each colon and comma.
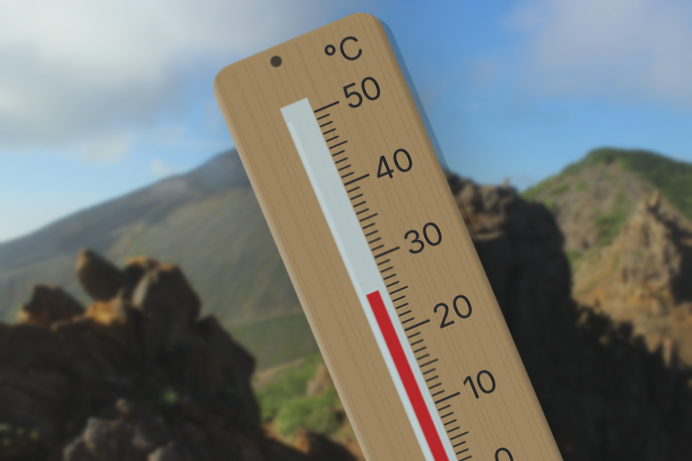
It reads {"value": 26, "unit": "°C"}
